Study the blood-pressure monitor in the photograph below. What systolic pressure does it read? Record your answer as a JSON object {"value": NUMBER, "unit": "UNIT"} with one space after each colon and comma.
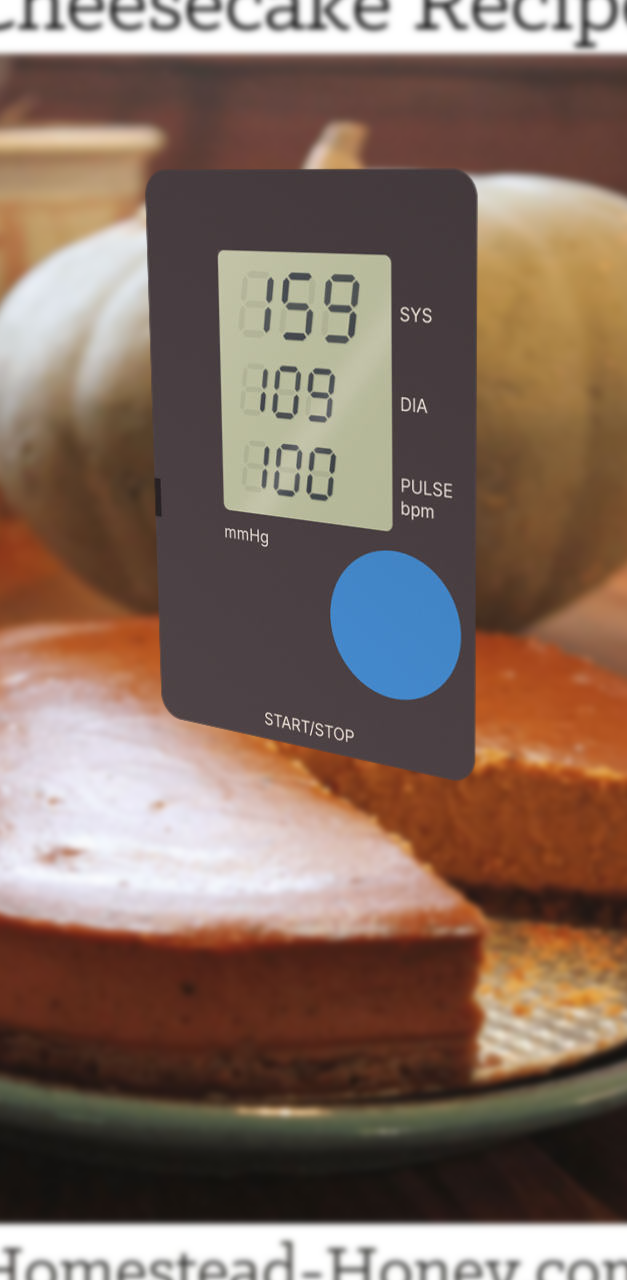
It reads {"value": 159, "unit": "mmHg"}
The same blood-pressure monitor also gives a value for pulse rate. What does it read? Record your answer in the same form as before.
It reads {"value": 100, "unit": "bpm"}
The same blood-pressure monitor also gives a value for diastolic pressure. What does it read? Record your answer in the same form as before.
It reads {"value": 109, "unit": "mmHg"}
